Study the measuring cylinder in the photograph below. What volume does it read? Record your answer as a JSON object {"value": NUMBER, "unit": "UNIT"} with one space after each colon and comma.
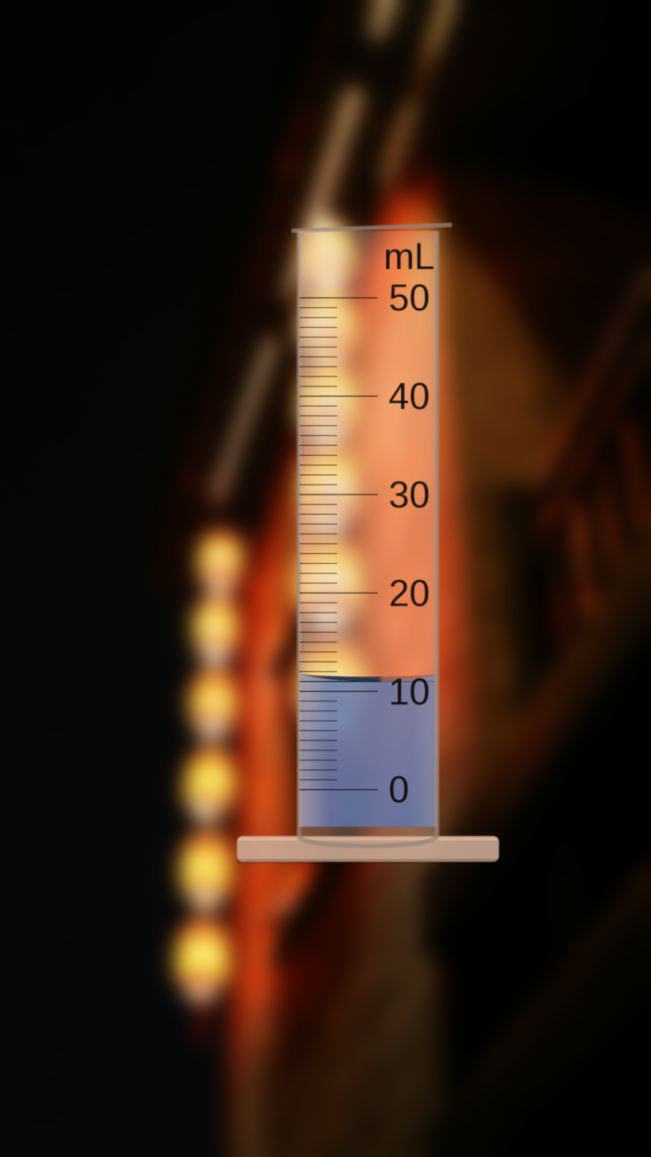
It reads {"value": 11, "unit": "mL"}
